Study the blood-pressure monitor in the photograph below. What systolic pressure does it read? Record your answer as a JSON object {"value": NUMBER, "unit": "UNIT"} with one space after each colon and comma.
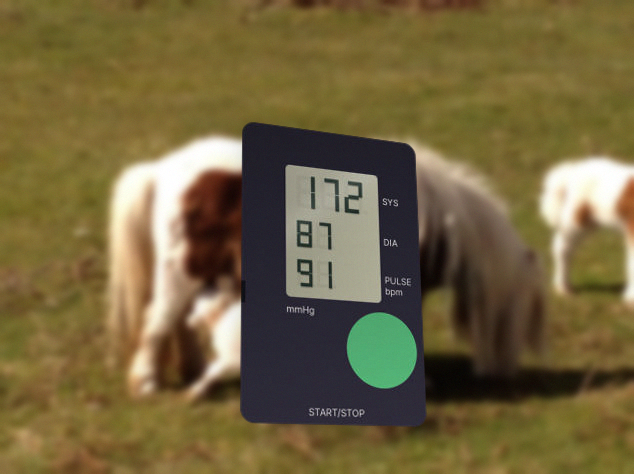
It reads {"value": 172, "unit": "mmHg"}
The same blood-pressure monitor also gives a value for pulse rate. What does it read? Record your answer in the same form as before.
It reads {"value": 91, "unit": "bpm"}
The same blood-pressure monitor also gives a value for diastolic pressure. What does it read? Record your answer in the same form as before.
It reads {"value": 87, "unit": "mmHg"}
